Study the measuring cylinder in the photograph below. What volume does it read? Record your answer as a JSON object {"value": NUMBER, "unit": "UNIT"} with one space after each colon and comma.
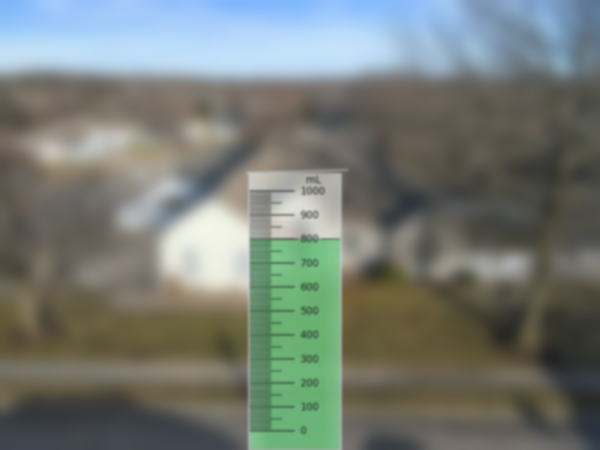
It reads {"value": 800, "unit": "mL"}
